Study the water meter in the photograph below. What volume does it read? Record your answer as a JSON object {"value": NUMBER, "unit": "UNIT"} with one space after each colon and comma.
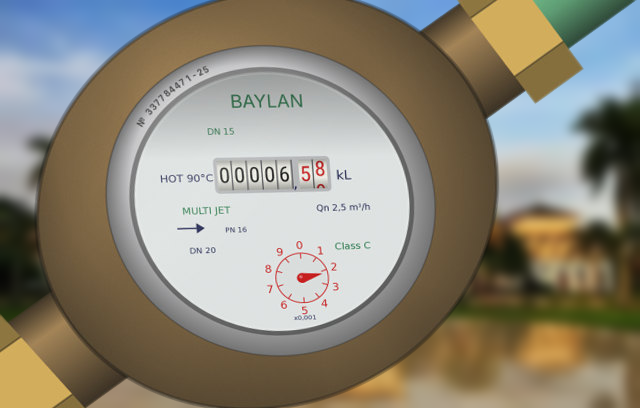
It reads {"value": 6.582, "unit": "kL"}
